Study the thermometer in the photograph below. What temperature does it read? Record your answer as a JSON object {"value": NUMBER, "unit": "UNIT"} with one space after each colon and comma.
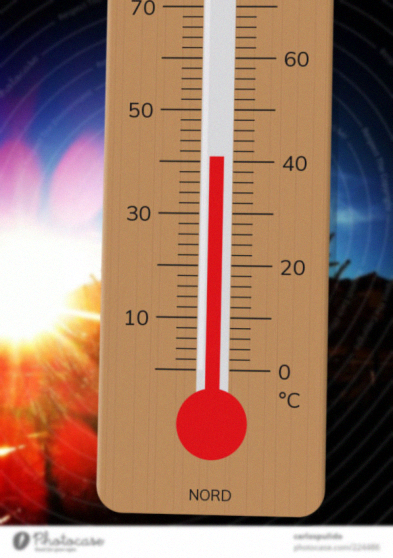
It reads {"value": 41, "unit": "°C"}
